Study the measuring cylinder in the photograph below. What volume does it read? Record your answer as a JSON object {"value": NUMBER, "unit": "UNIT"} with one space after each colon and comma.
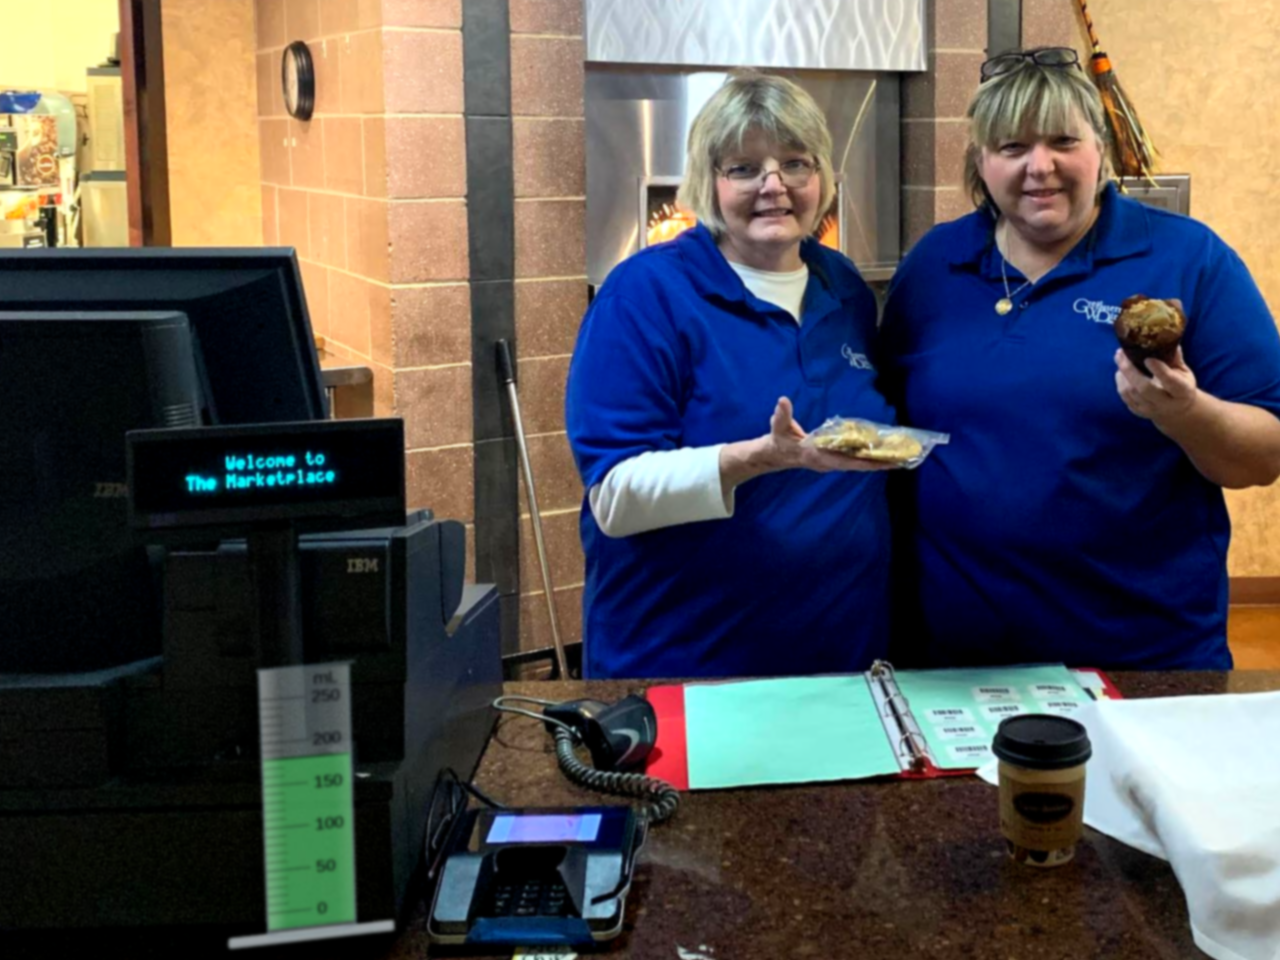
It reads {"value": 180, "unit": "mL"}
